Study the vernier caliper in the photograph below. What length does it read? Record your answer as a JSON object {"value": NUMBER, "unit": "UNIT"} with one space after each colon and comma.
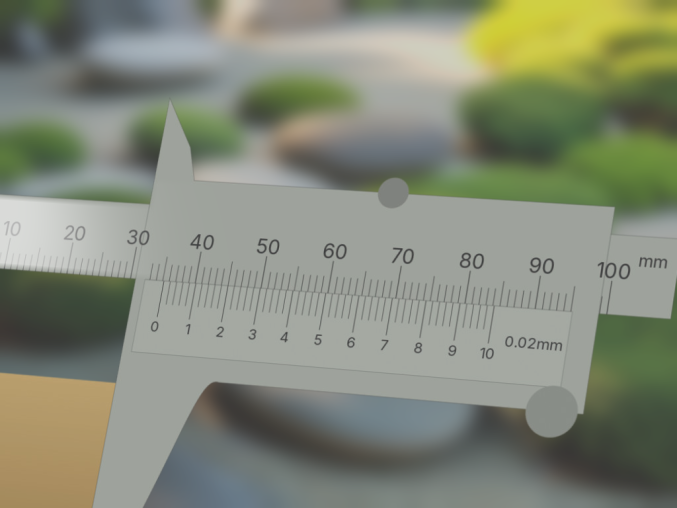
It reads {"value": 35.2, "unit": "mm"}
